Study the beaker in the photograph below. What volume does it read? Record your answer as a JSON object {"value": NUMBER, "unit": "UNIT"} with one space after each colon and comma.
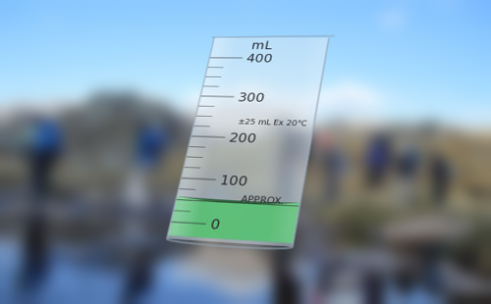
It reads {"value": 50, "unit": "mL"}
